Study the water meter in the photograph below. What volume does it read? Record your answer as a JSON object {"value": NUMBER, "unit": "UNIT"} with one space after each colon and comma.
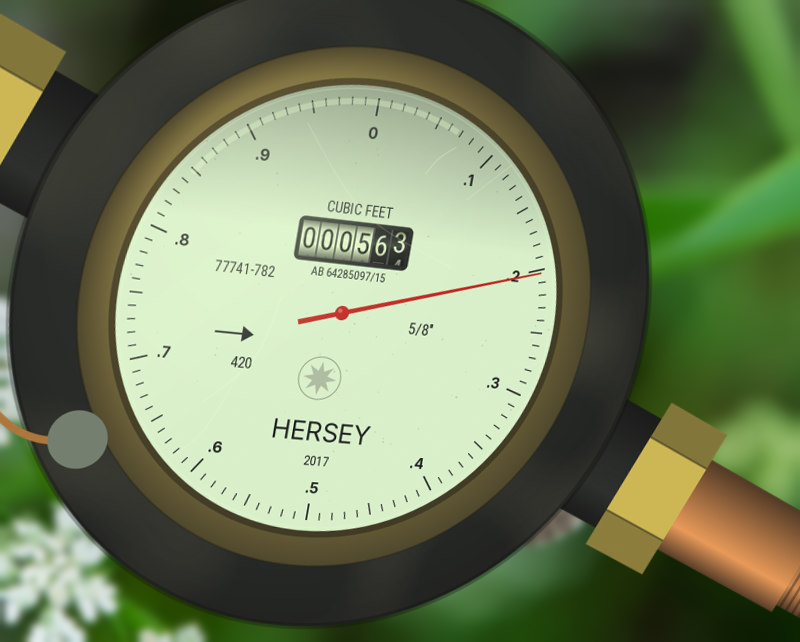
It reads {"value": 563.20, "unit": "ft³"}
